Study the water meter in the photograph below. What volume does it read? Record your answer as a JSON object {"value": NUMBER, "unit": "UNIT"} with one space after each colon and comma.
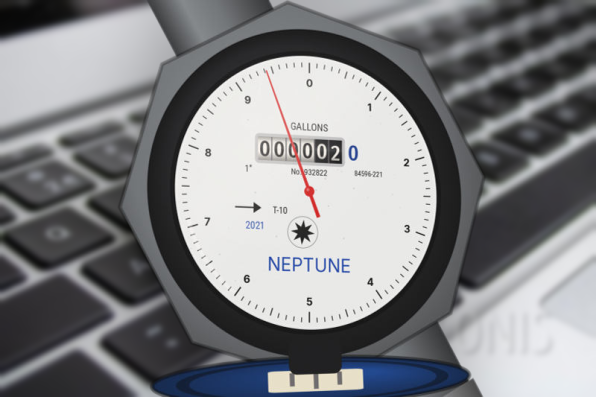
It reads {"value": 19.4, "unit": "gal"}
